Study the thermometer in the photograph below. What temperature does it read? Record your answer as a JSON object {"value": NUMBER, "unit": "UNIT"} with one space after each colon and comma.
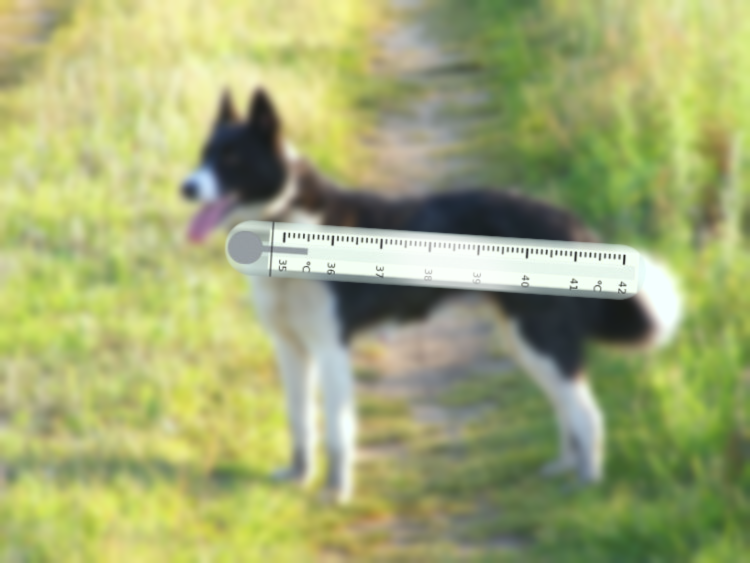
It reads {"value": 35.5, "unit": "°C"}
